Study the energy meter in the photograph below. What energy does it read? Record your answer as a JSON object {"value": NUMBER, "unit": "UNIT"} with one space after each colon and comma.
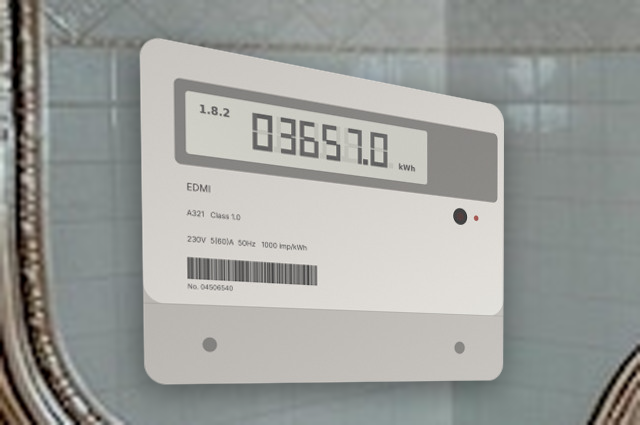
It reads {"value": 3657.0, "unit": "kWh"}
